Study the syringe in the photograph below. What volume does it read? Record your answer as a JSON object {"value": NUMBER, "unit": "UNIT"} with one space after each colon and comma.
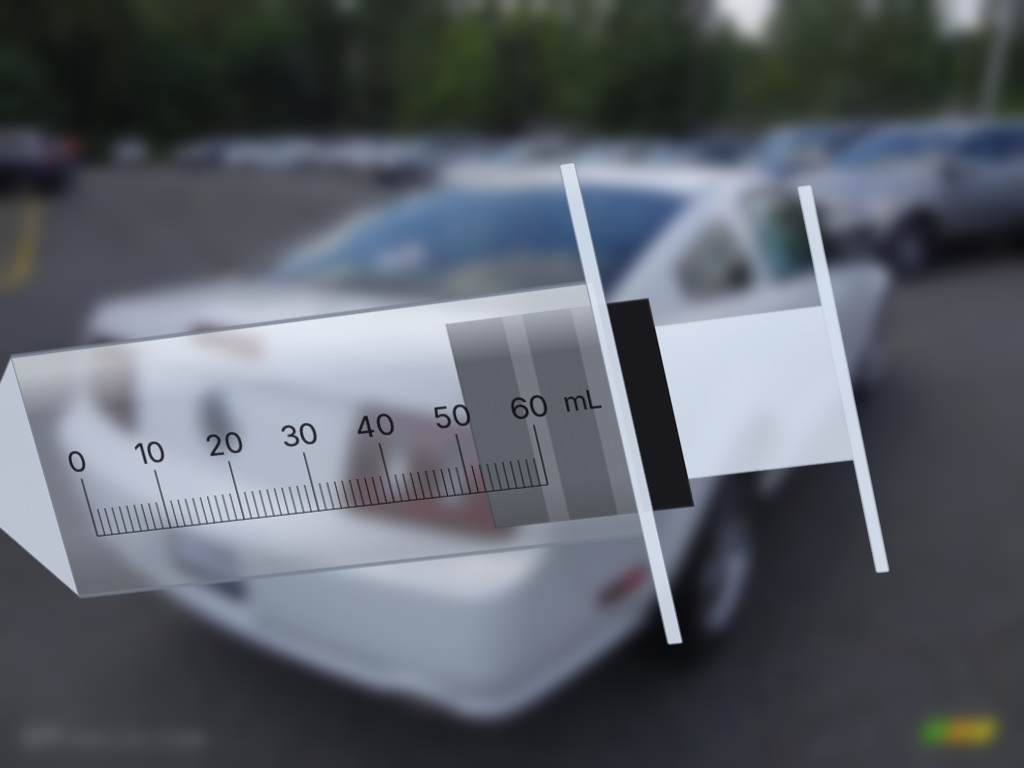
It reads {"value": 52, "unit": "mL"}
